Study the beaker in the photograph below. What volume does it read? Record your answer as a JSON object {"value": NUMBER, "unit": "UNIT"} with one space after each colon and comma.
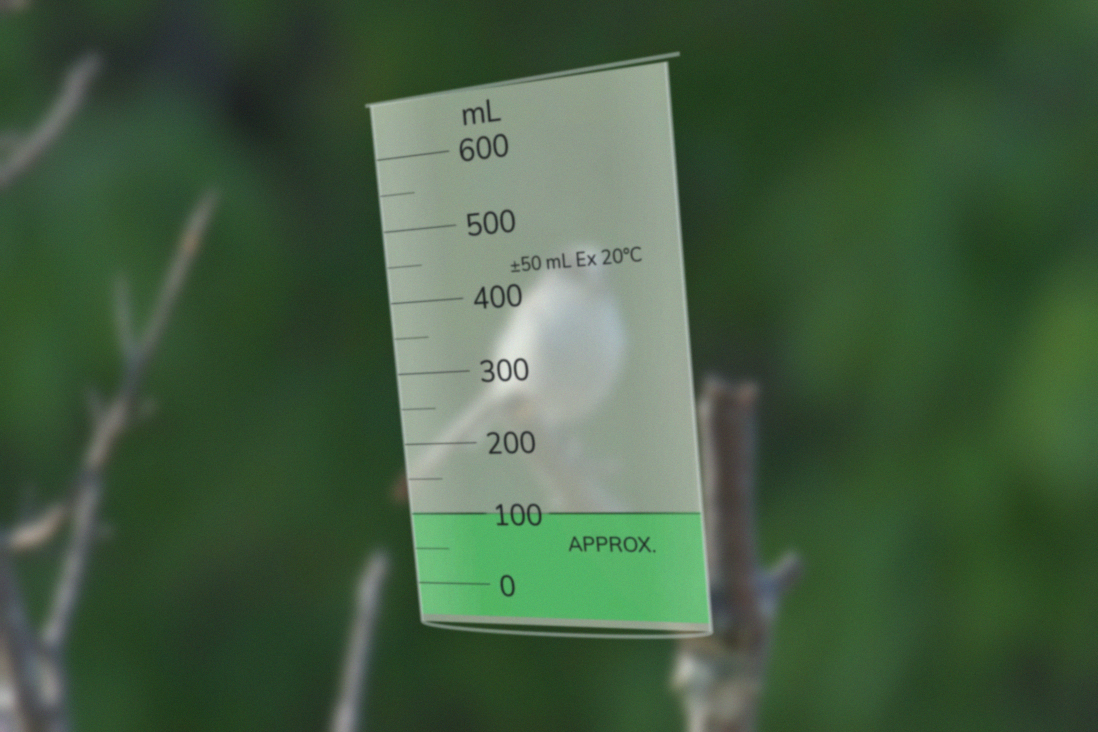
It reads {"value": 100, "unit": "mL"}
